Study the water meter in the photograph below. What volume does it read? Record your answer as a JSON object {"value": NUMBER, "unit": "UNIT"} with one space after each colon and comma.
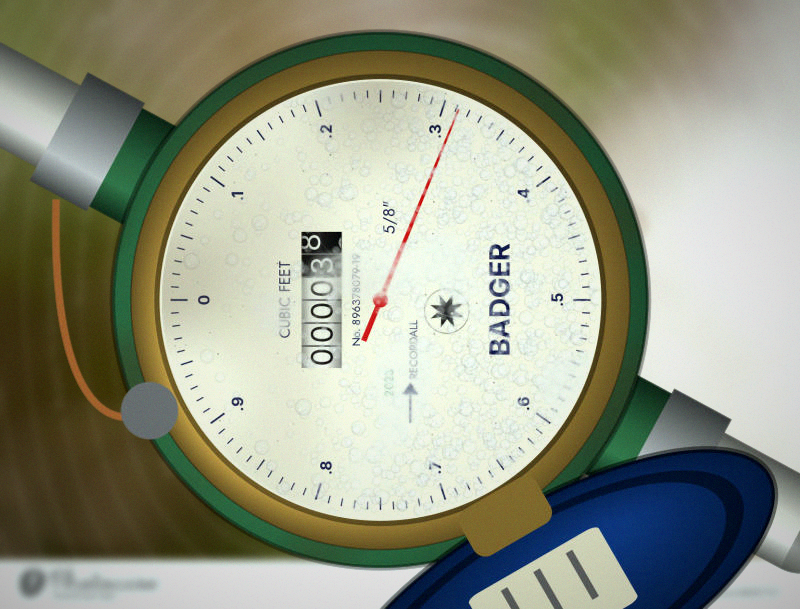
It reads {"value": 38.31, "unit": "ft³"}
